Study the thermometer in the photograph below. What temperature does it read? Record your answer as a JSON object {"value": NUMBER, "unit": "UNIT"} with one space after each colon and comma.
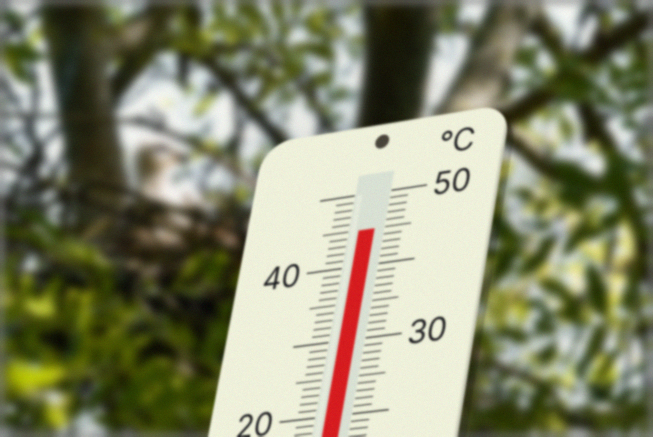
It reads {"value": 45, "unit": "°C"}
